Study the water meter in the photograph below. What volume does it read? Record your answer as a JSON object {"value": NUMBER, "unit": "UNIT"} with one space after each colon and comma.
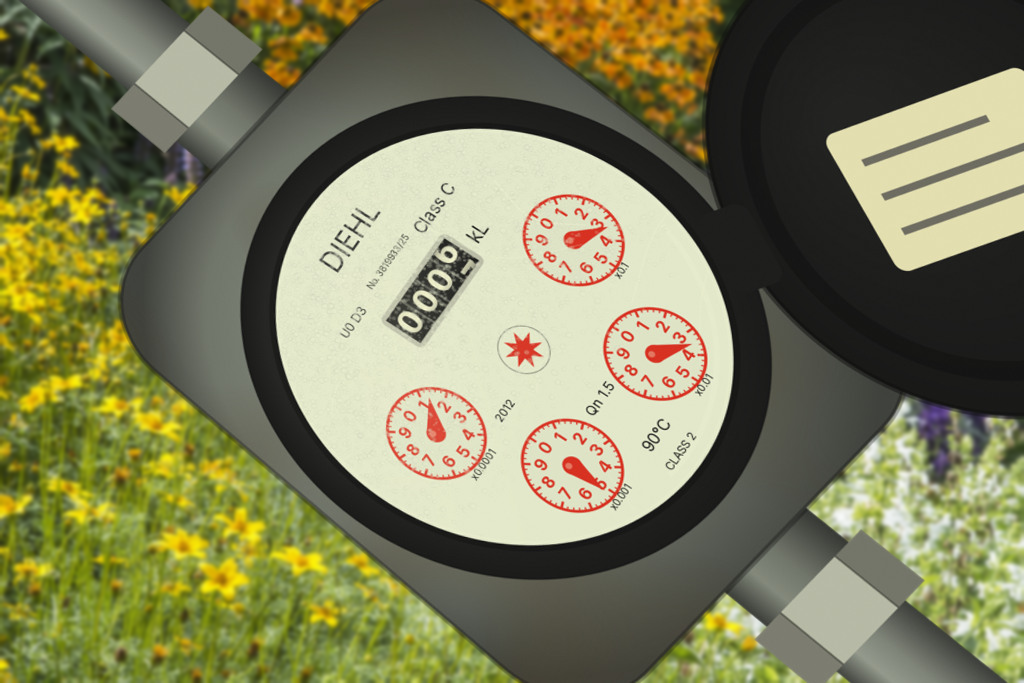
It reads {"value": 6.3351, "unit": "kL"}
